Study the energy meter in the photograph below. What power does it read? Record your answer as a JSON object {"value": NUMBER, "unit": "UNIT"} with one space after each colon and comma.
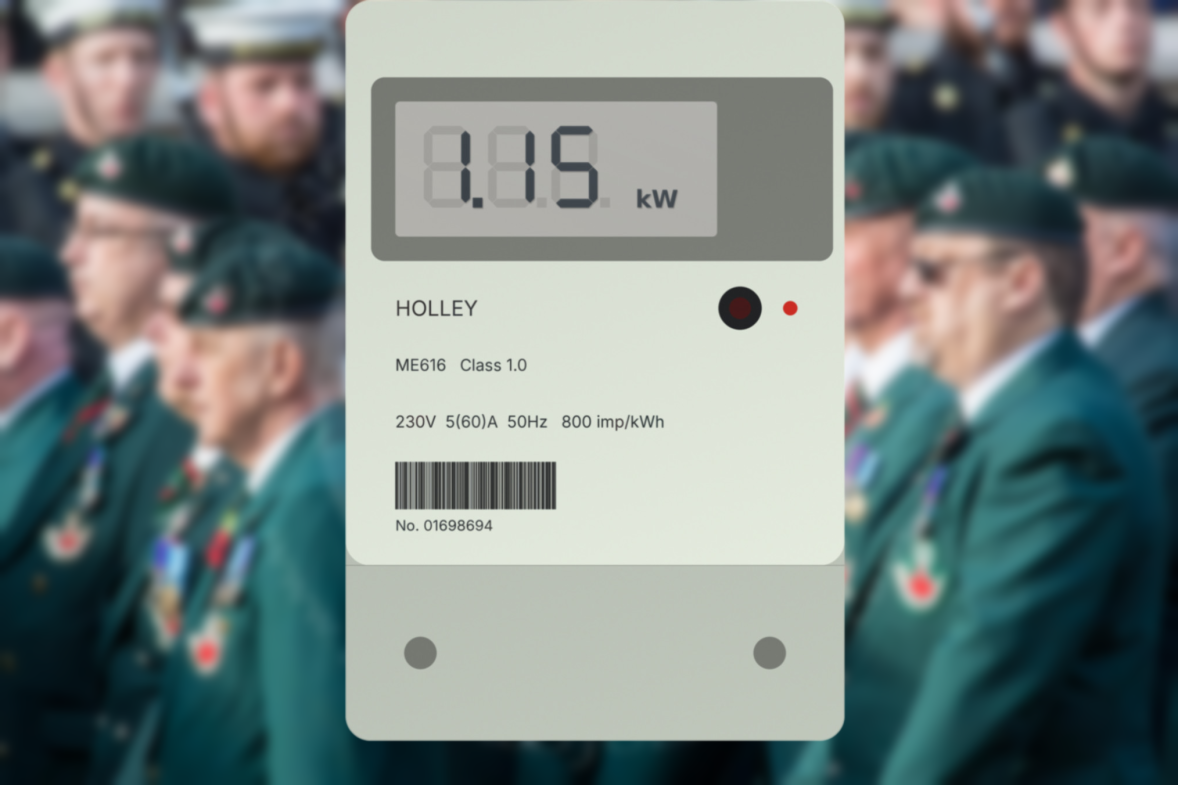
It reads {"value": 1.15, "unit": "kW"}
